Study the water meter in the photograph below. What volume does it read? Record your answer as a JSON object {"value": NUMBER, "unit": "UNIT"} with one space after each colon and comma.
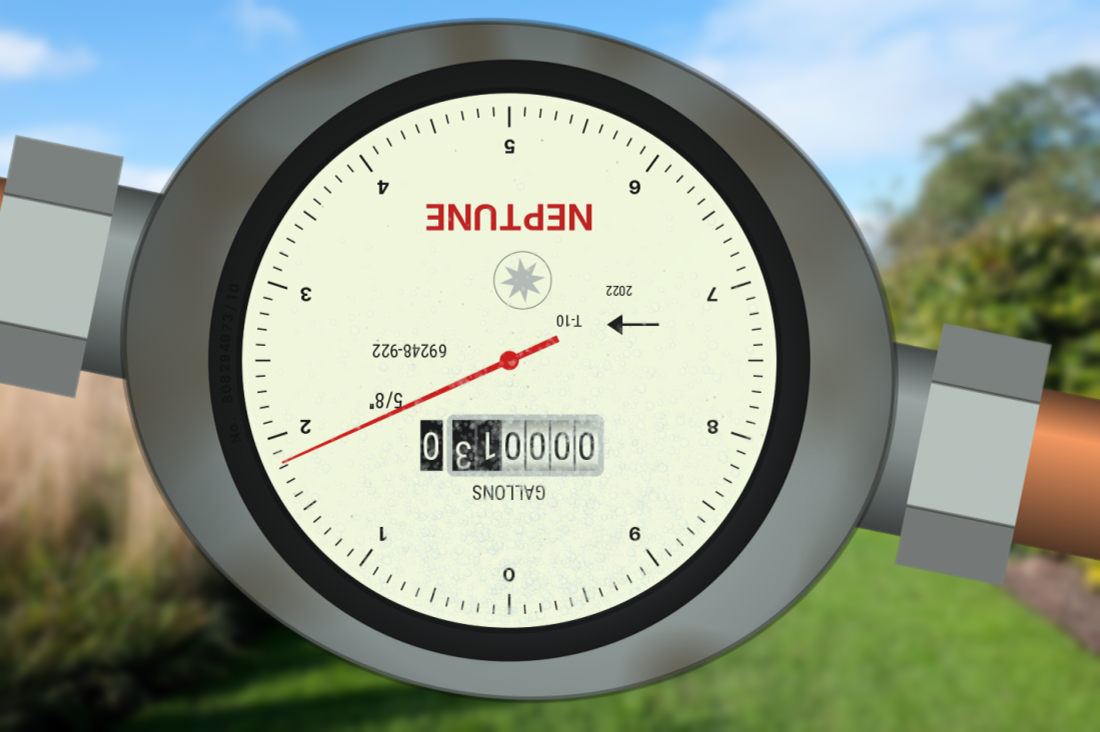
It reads {"value": 131.8, "unit": "gal"}
